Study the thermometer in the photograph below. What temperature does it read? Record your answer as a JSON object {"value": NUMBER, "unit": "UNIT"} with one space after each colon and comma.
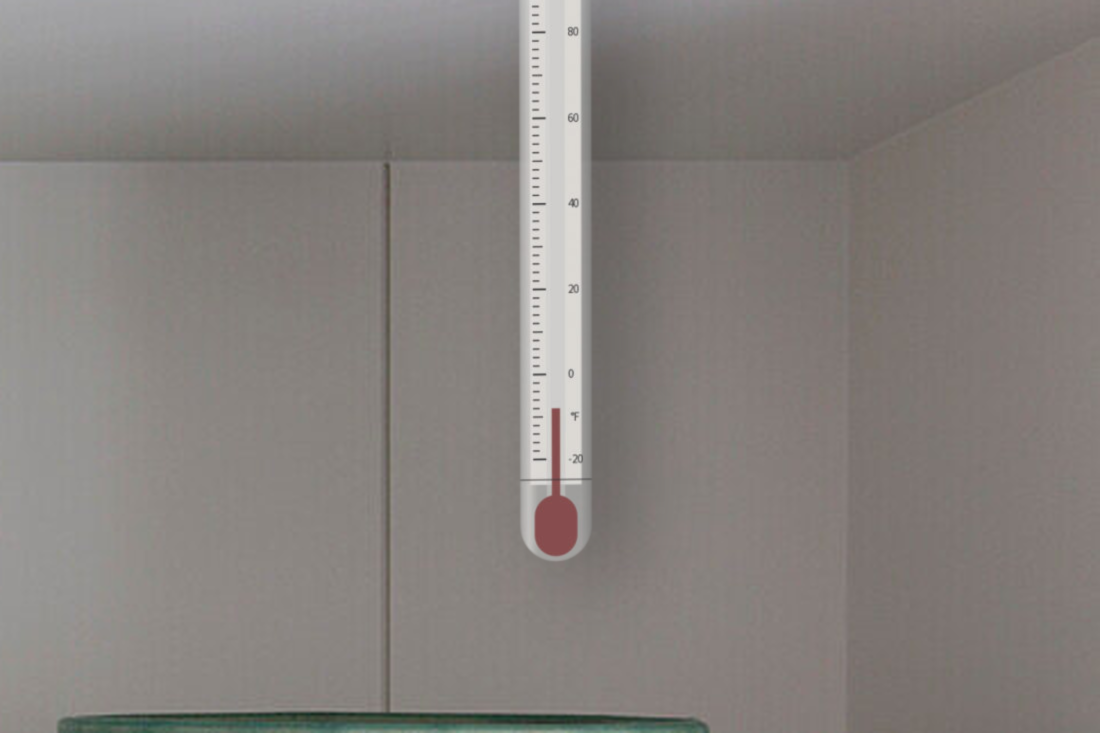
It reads {"value": -8, "unit": "°F"}
